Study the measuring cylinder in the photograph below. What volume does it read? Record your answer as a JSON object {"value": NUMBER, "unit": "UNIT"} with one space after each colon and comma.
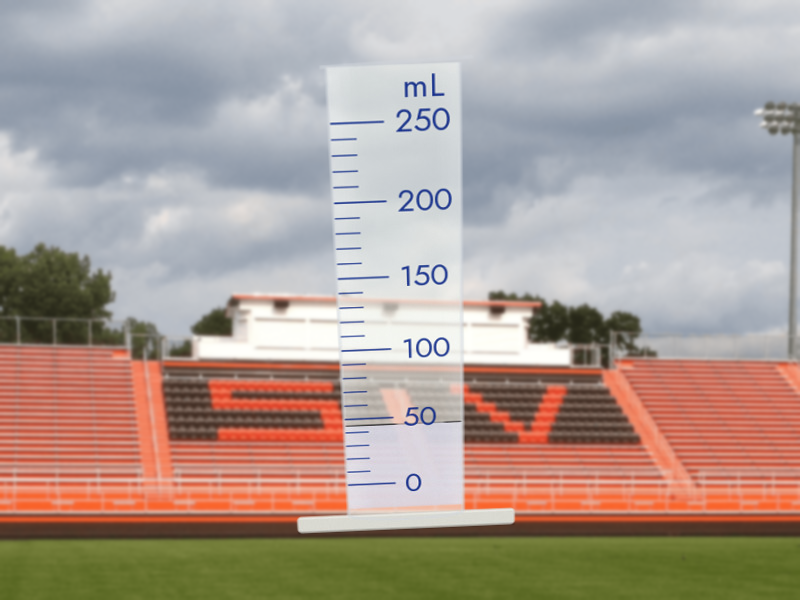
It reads {"value": 45, "unit": "mL"}
